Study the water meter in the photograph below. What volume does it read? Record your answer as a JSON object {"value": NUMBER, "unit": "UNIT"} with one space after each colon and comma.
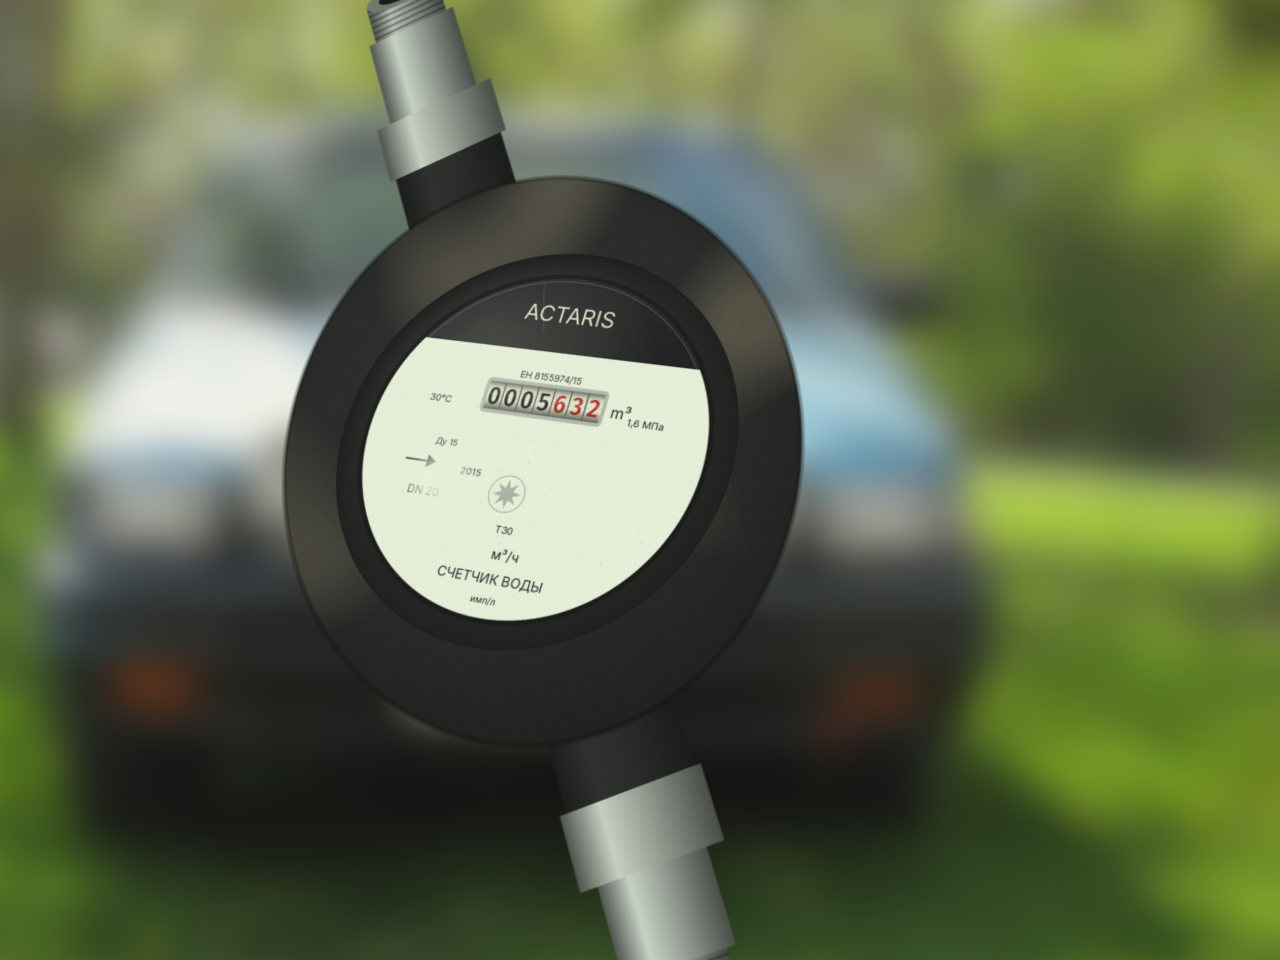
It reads {"value": 5.632, "unit": "m³"}
